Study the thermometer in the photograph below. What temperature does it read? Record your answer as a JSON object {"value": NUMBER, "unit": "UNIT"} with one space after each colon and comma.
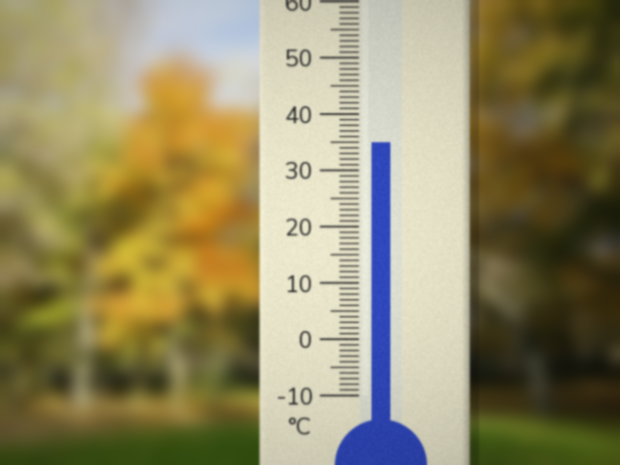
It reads {"value": 35, "unit": "°C"}
